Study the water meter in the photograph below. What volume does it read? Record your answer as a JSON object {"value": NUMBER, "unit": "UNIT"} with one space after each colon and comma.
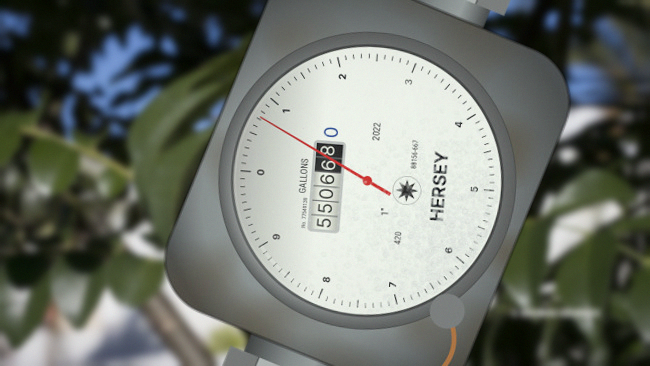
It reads {"value": 5506680.7, "unit": "gal"}
